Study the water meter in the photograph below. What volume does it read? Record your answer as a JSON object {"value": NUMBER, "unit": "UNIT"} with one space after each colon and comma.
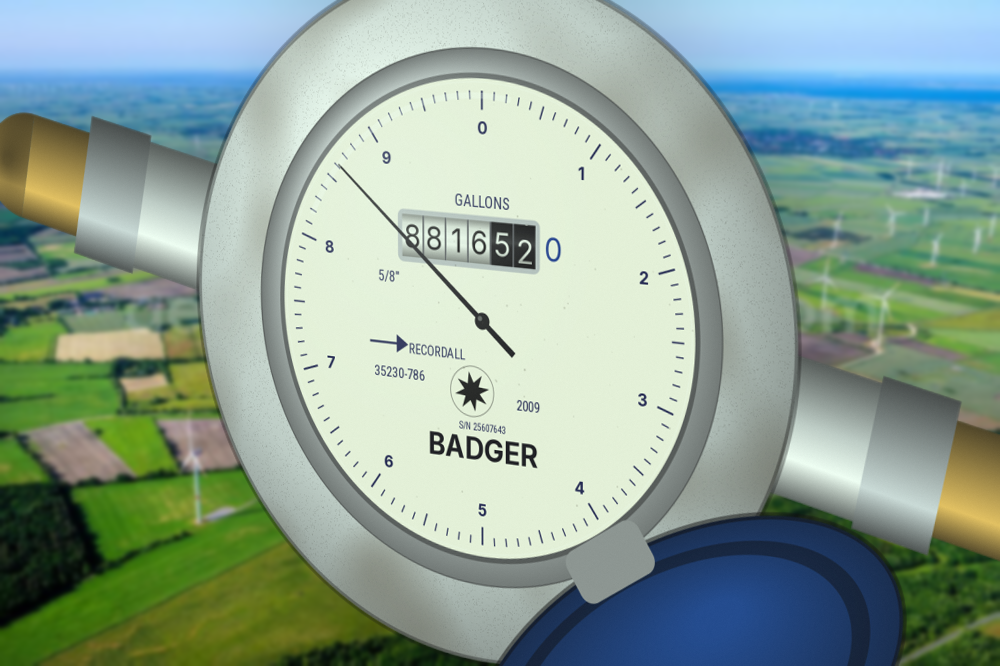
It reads {"value": 8816518.6, "unit": "gal"}
